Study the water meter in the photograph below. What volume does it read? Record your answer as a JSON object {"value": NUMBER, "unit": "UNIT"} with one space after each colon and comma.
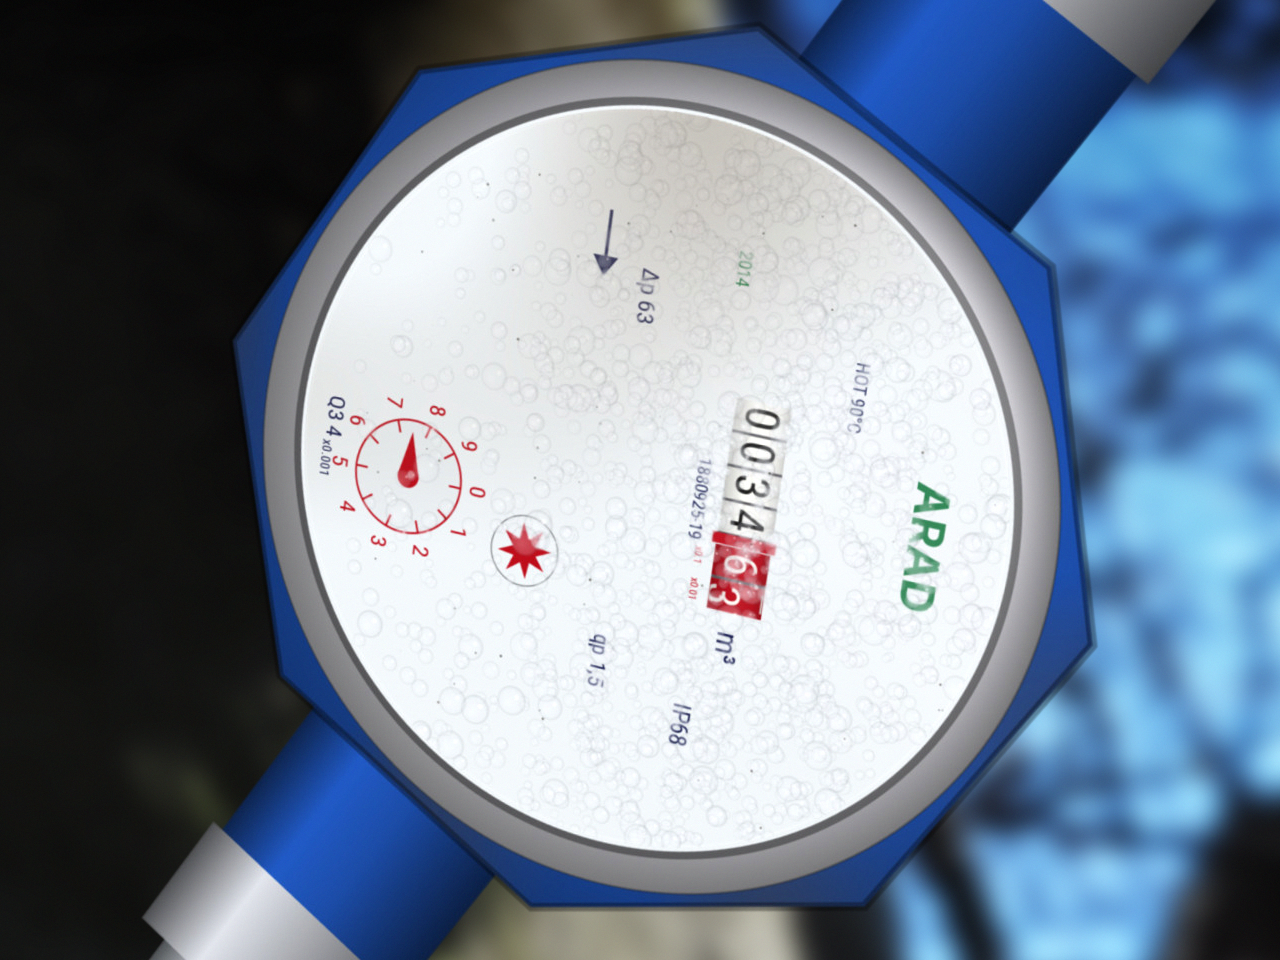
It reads {"value": 34.627, "unit": "m³"}
